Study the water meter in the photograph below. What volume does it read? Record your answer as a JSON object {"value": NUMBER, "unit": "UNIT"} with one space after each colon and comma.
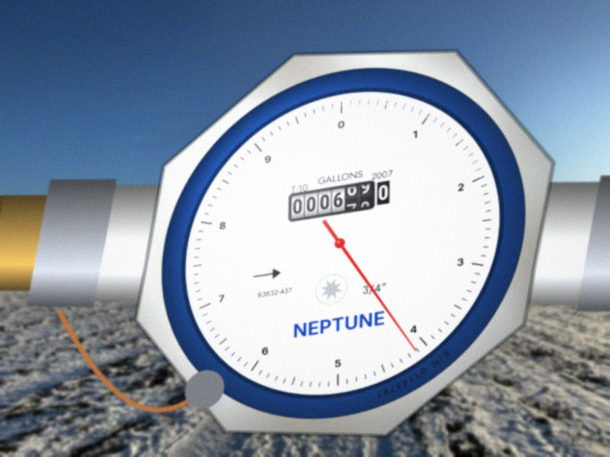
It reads {"value": 6694.1, "unit": "gal"}
